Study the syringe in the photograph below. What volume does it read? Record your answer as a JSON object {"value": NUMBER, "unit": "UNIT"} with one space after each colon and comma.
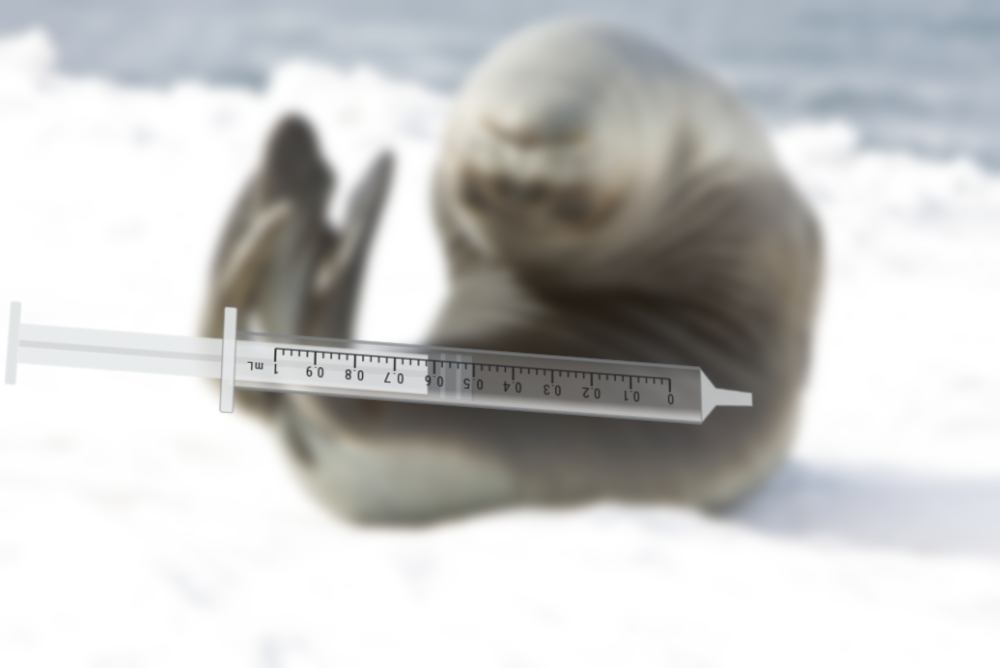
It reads {"value": 0.5, "unit": "mL"}
